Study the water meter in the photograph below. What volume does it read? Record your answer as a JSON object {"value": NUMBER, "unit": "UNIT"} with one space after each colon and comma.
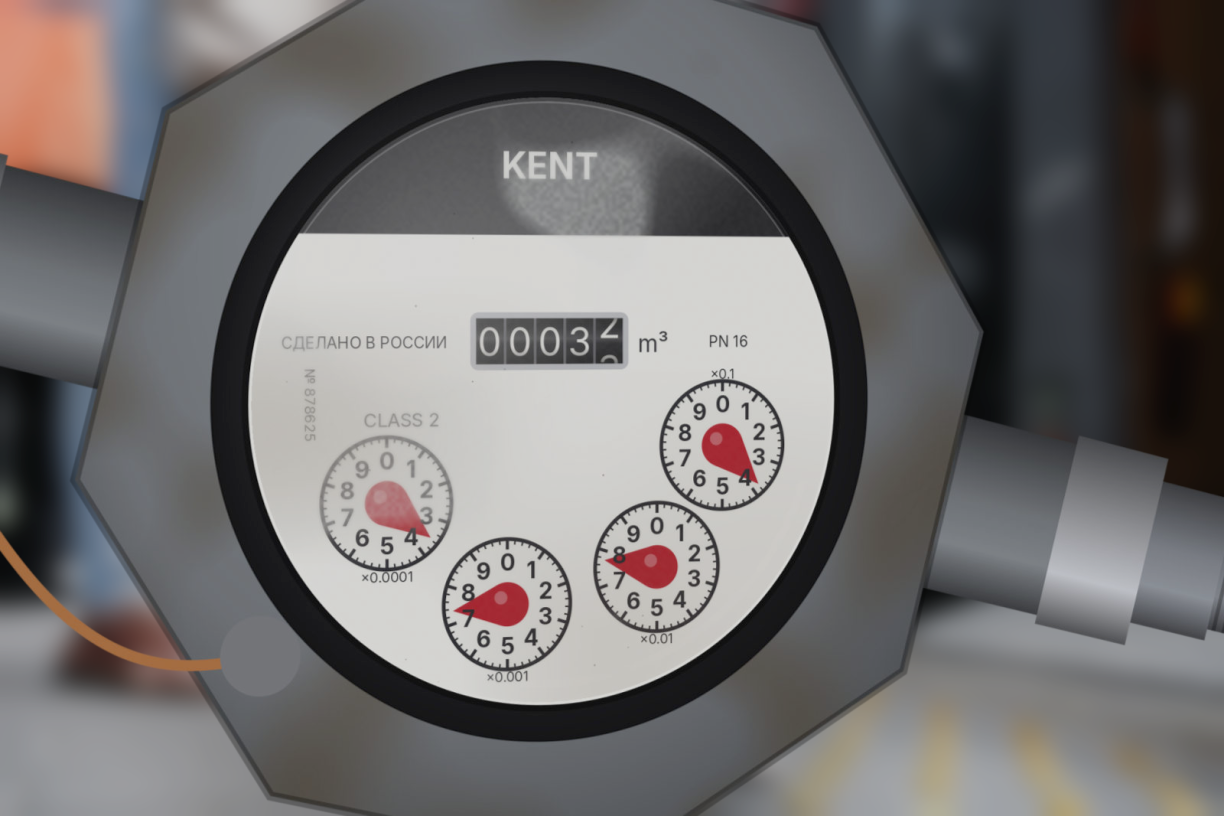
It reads {"value": 32.3773, "unit": "m³"}
